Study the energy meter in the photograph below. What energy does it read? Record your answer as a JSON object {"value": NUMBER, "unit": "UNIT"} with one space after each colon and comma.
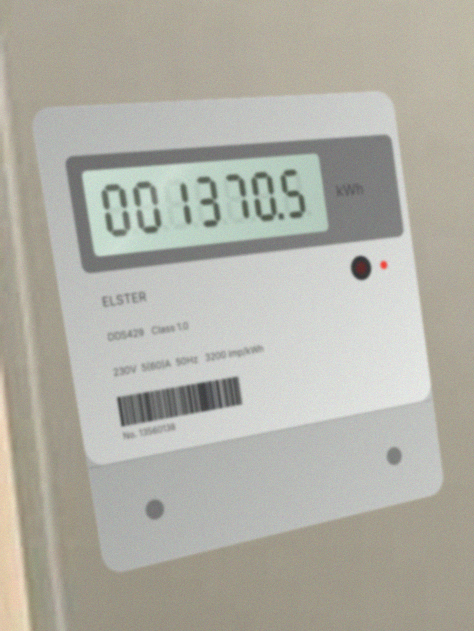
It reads {"value": 1370.5, "unit": "kWh"}
